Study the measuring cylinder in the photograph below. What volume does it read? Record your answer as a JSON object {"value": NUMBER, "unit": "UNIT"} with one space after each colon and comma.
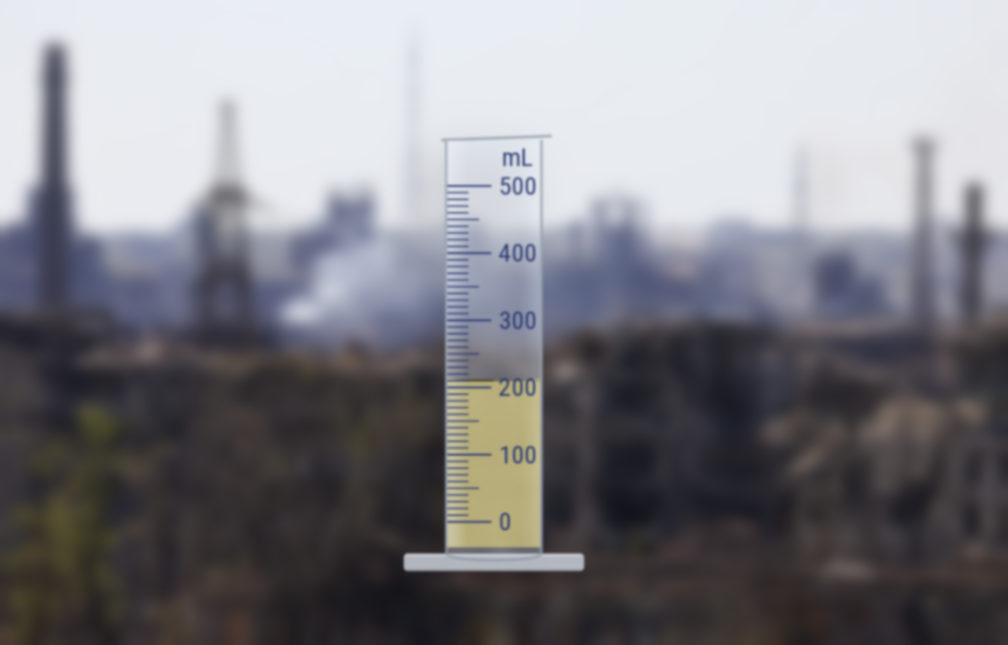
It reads {"value": 210, "unit": "mL"}
